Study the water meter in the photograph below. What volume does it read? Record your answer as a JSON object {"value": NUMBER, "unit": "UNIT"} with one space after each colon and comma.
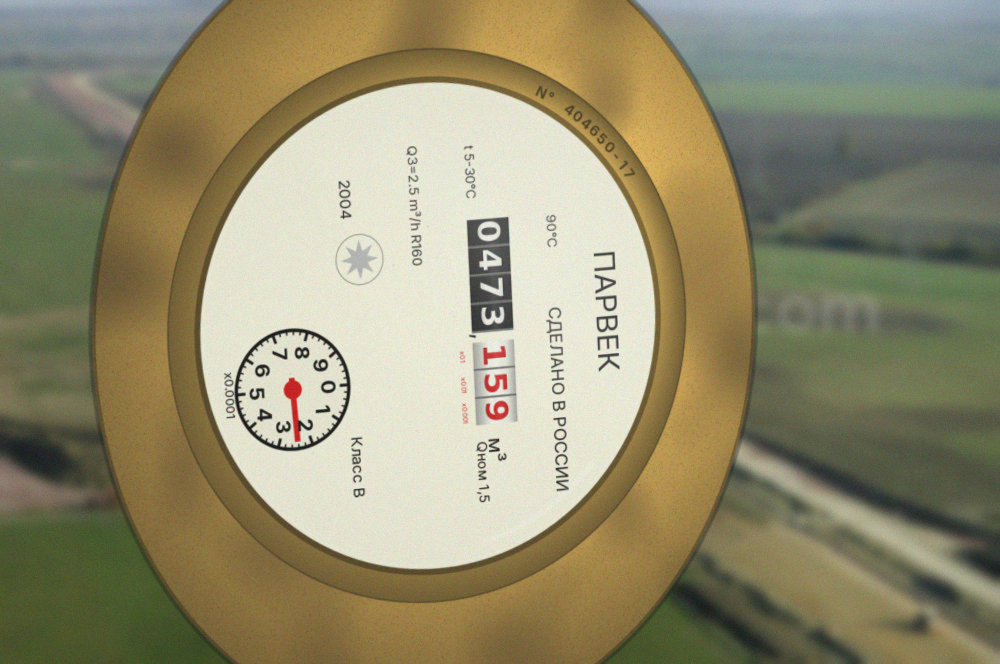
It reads {"value": 473.1592, "unit": "m³"}
